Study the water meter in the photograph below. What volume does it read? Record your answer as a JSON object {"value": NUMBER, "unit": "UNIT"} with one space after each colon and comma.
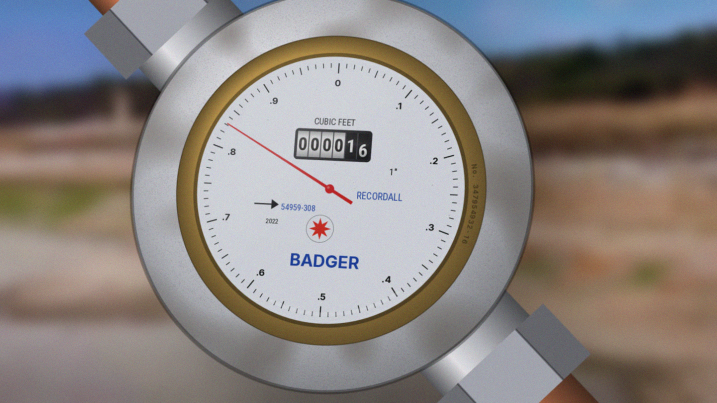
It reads {"value": 15.83, "unit": "ft³"}
